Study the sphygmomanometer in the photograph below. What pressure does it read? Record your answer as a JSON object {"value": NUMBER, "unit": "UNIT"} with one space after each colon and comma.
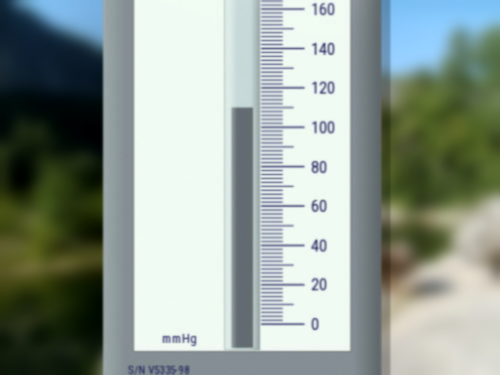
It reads {"value": 110, "unit": "mmHg"}
